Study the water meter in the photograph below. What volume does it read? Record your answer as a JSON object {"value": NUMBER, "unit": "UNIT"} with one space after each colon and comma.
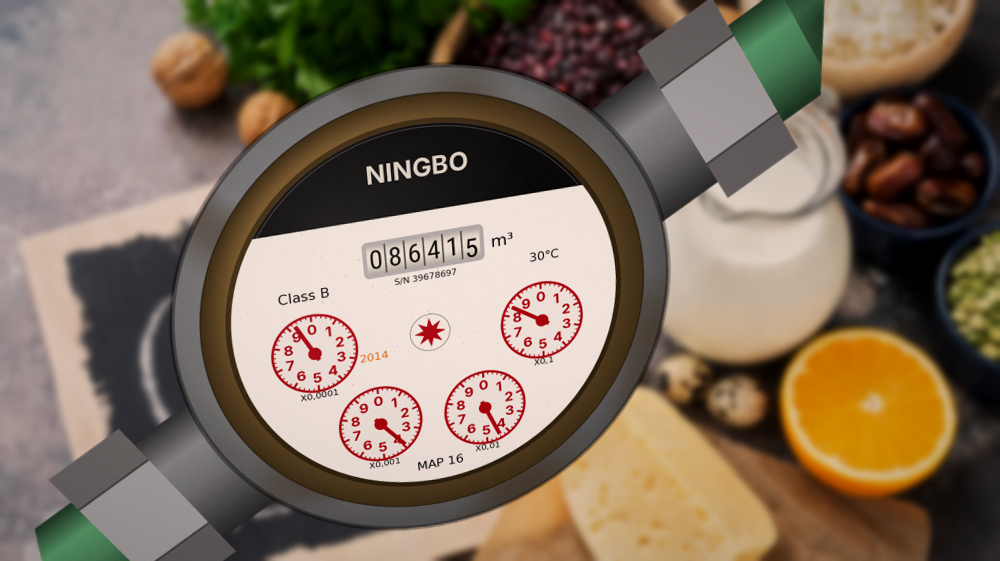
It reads {"value": 86414.8439, "unit": "m³"}
